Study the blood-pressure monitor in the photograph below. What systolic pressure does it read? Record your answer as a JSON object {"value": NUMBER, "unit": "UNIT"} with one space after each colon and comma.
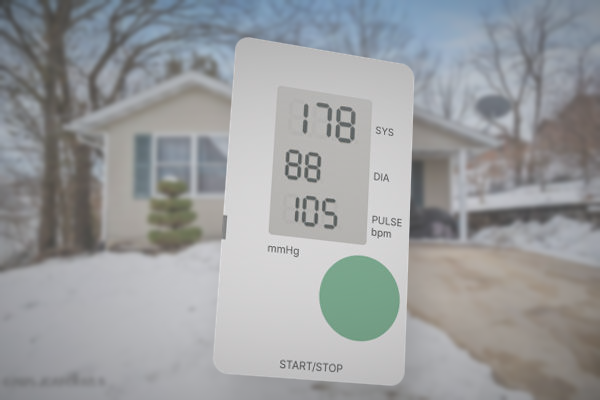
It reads {"value": 178, "unit": "mmHg"}
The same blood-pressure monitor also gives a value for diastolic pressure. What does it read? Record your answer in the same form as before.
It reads {"value": 88, "unit": "mmHg"}
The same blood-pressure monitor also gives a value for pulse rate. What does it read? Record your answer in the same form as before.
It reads {"value": 105, "unit": "bpm"}
